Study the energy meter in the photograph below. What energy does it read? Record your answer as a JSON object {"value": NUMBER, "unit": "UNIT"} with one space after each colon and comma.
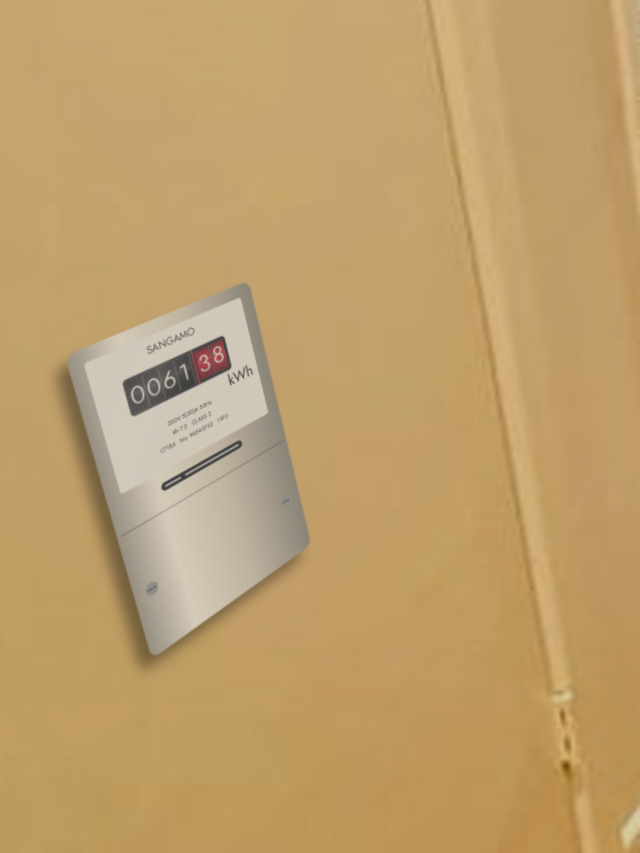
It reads {"value": 61.38, "unit": "kWh"}
